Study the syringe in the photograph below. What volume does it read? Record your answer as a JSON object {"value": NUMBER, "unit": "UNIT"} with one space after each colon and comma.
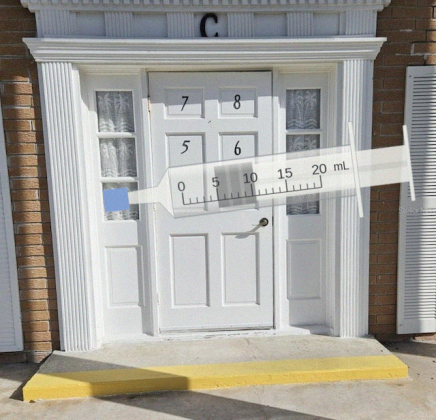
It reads {"value": 5, "unit": "mL"}
